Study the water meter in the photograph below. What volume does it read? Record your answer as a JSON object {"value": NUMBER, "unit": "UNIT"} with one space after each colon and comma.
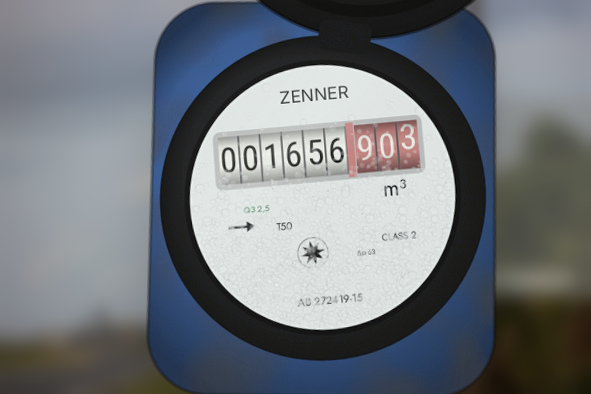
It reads {"value": 1656.903, "unit": "m³"}
